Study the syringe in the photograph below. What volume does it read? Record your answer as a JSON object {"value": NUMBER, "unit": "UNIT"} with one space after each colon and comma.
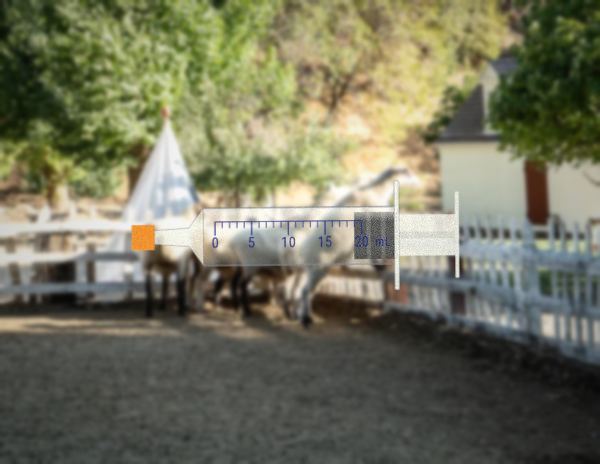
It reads {"value": 19, "unit": "mL"}
